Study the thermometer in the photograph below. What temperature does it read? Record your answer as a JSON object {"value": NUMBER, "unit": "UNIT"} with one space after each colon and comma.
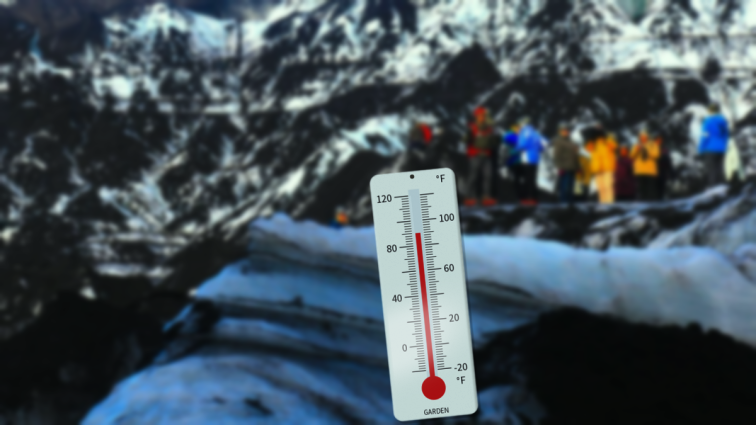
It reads {"value": 90, "unit": "°F"}
